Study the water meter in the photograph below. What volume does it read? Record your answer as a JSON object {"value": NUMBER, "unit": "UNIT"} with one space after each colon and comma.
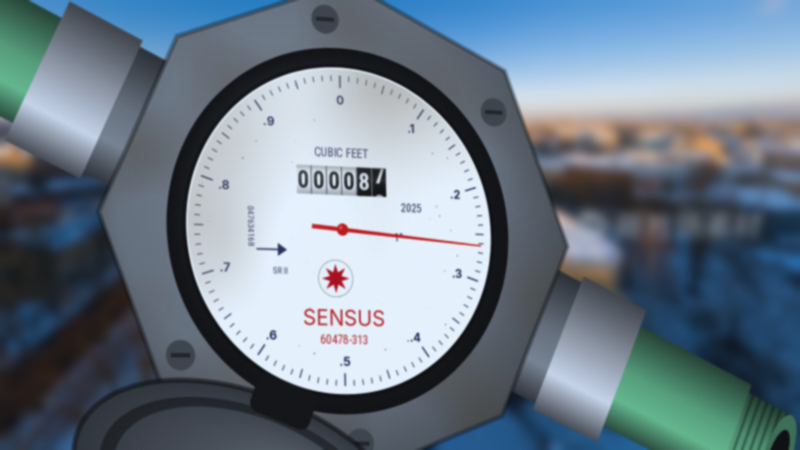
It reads {"value": 87.26, "unit": "ft³"}
